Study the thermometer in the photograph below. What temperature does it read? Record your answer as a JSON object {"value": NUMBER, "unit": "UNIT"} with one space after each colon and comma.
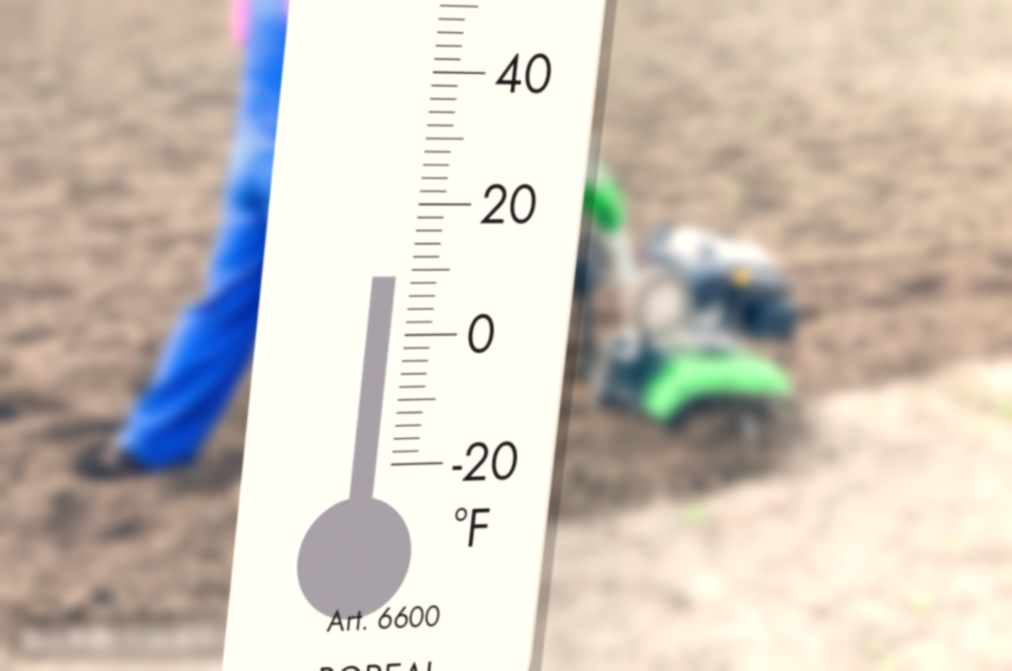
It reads {"value": 9, "unit": "°F"}
